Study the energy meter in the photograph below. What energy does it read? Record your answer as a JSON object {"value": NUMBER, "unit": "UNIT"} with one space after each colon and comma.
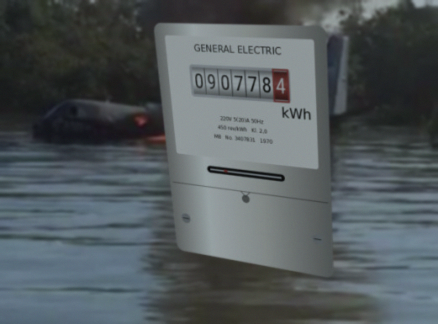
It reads {"value": 90778.4, "unit": "kWh"}
